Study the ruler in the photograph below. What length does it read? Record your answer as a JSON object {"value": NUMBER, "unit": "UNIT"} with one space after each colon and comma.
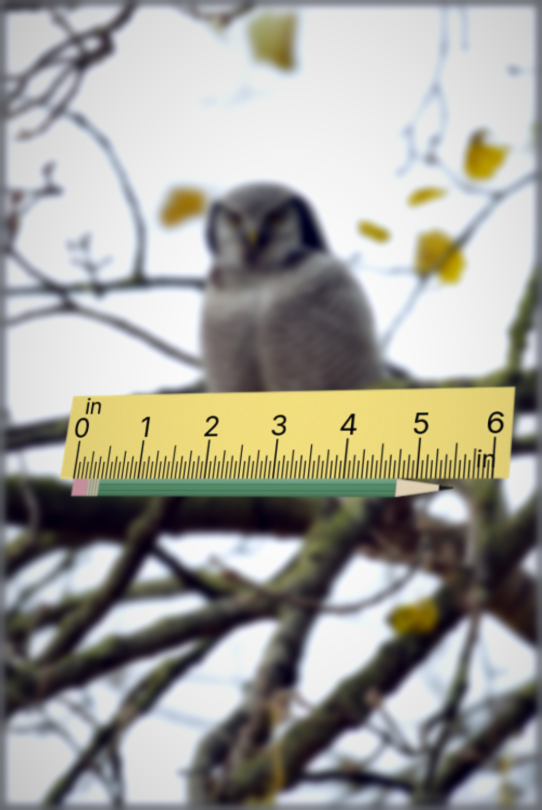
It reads {"value": 5.5, "unit": "in"}
